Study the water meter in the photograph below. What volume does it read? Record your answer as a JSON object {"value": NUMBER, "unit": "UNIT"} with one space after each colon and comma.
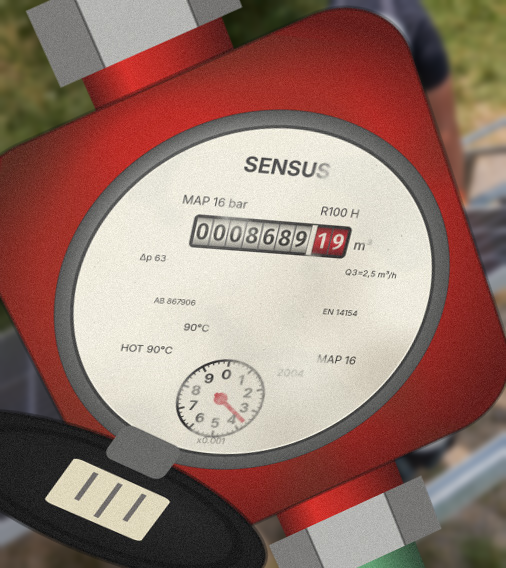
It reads {"value": 8689.193, "unit": "m³"}
